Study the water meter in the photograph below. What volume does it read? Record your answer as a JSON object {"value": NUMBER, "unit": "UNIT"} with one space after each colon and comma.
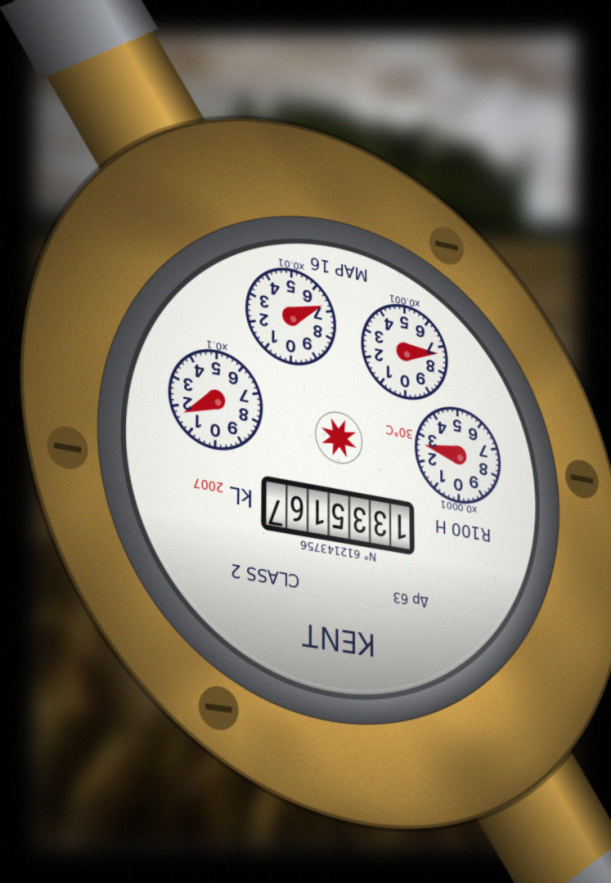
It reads {"value": 1335167.1672, "unit": "kL"}
